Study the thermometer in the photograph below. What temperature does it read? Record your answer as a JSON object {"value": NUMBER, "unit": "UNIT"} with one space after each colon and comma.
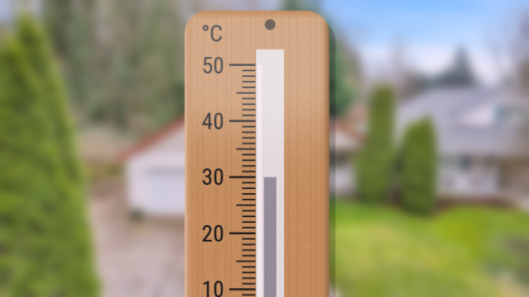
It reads {"value": 30, "unit": "°C"}
